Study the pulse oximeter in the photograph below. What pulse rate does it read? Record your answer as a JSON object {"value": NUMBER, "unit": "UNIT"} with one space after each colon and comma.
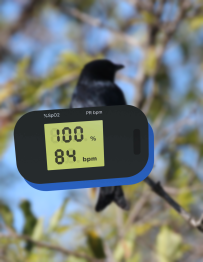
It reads {"value": 84, "unit": "bpm"}
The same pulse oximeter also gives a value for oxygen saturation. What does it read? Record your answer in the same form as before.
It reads {"value": 100, "unit": "%"}
